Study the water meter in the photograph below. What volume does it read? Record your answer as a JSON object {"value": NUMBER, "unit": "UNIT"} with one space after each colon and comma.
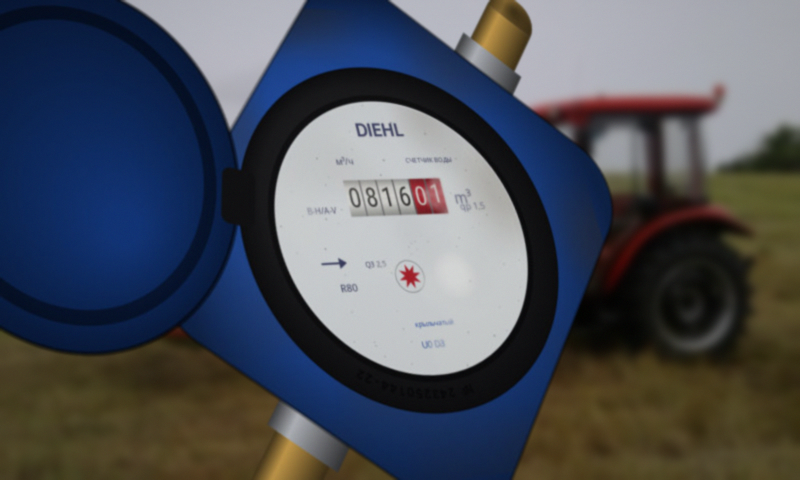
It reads {"value": 816.01, "unit": "m³"}
